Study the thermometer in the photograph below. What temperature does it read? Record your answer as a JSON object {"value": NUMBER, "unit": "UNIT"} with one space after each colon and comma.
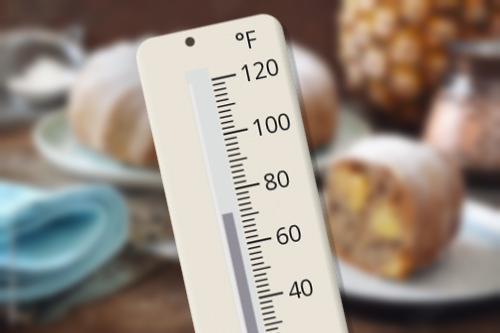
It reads {"value": 72, "unit": "°F"}
